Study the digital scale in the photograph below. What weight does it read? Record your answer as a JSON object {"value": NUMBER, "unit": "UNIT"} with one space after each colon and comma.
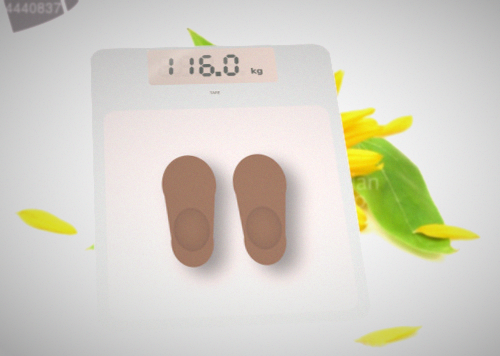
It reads {"value": 116.0, "unit": "kg"}
